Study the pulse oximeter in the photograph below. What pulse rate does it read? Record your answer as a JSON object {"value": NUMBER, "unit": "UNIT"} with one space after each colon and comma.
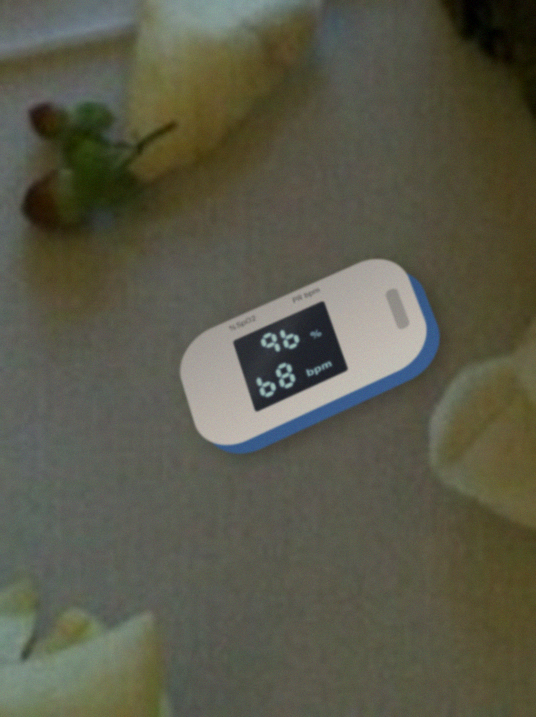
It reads {"value": 68, "unit": "bpm"}
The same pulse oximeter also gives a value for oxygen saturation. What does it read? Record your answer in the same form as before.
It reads {"value": 96, "unit": "%"}
